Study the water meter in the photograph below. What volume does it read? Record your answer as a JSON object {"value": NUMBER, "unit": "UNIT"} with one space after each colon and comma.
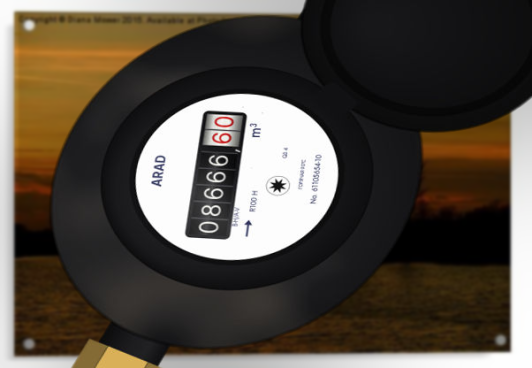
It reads {"value": 8666.60, "unit": "m³"}
